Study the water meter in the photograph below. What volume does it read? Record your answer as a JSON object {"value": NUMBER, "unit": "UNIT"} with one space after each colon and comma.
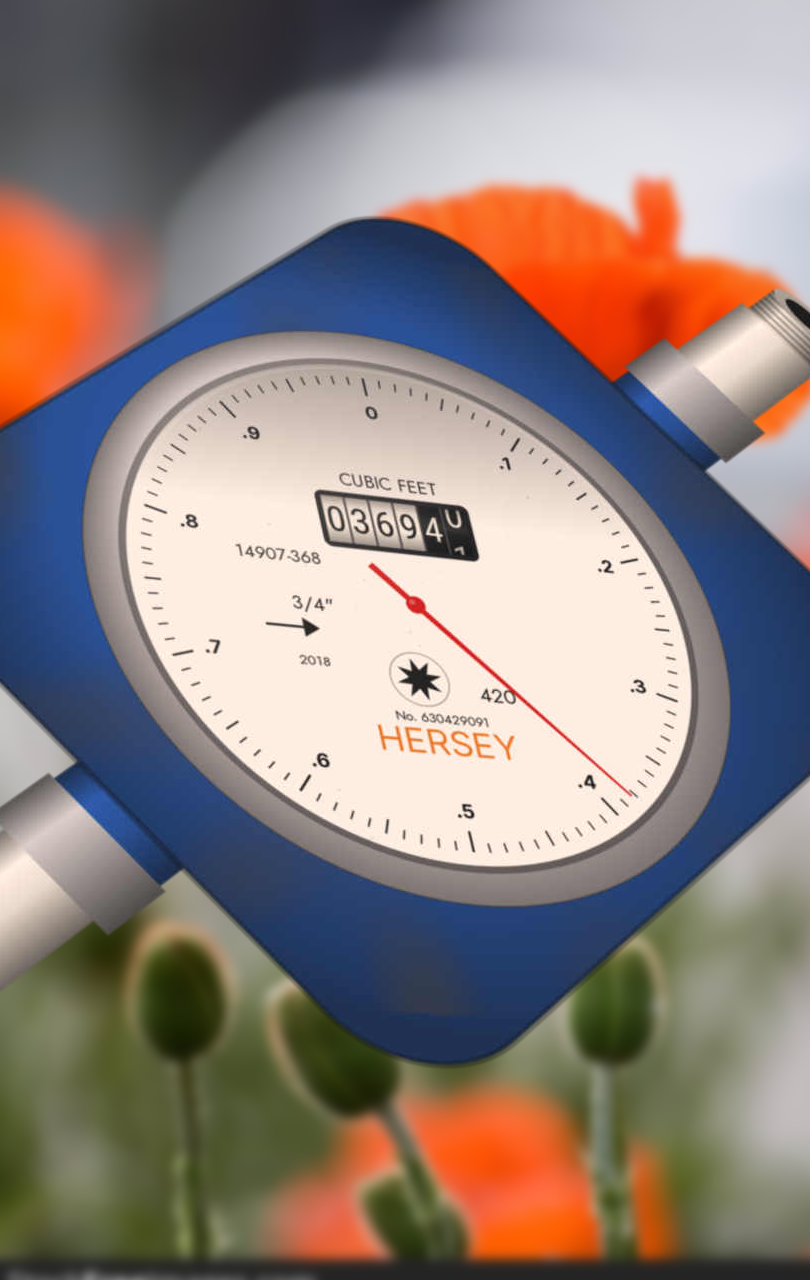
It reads {"value": 36940.38, "unit": "ft³"}
